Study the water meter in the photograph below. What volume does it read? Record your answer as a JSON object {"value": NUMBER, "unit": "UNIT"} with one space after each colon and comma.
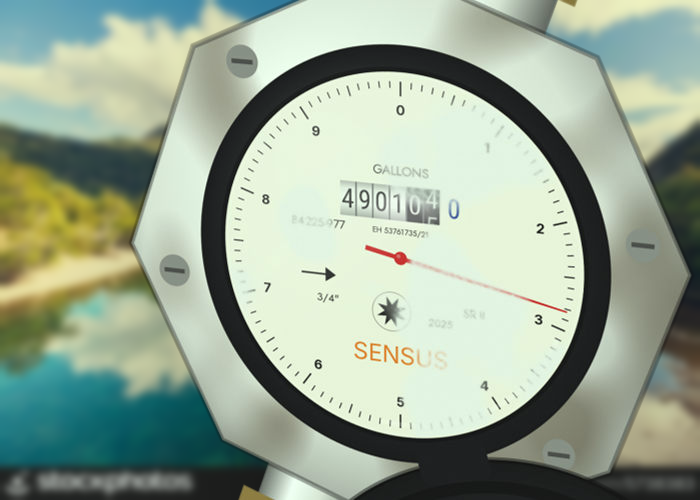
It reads {"value": 4901042.8, "unit": "gal"}
